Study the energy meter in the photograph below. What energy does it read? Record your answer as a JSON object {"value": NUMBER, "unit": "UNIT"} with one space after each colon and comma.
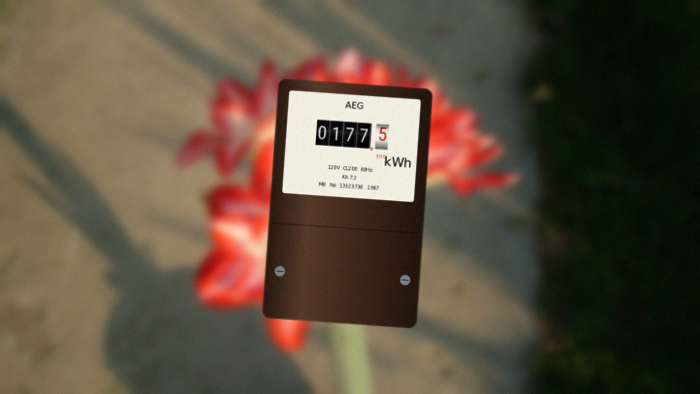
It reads {"value": 177.5, "unit": "kWh"}
